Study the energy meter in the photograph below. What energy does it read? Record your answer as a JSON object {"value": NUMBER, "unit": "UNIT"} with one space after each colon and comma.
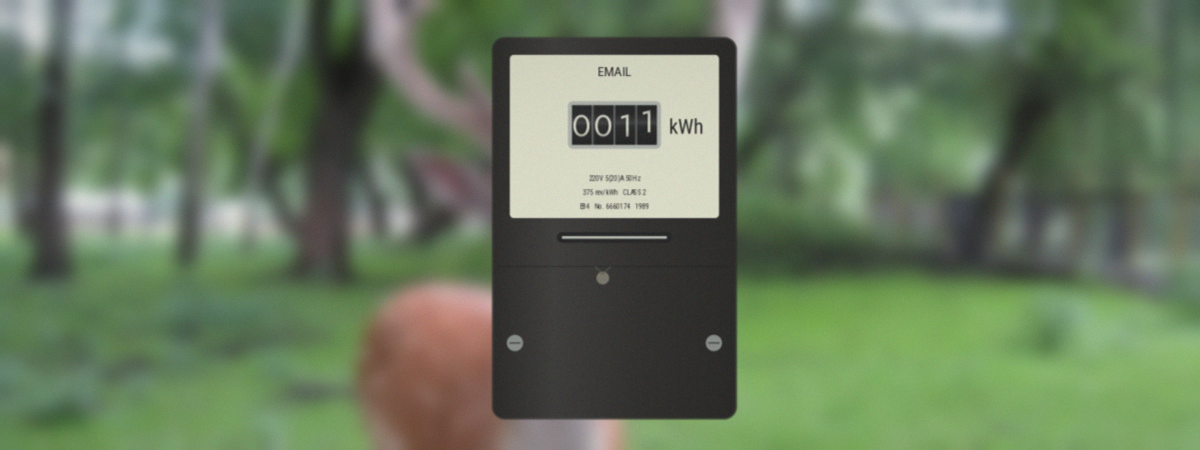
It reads {"value": 11, "unit": "kWh"}
